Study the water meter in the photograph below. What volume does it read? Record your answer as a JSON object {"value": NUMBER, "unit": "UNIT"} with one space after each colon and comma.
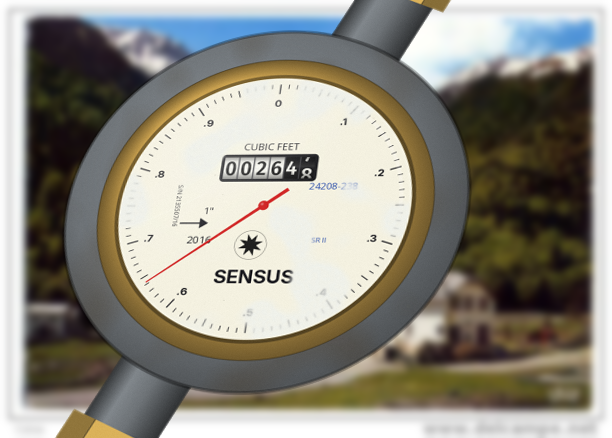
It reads {"value": 2647.64, "unit": "ft³"}
